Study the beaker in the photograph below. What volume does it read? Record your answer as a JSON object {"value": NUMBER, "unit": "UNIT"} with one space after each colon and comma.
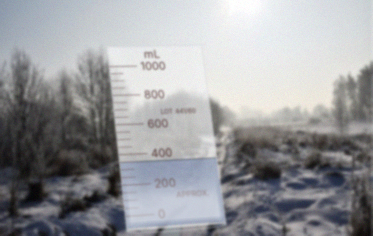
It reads {"value": 350, "unit": "mL"}
